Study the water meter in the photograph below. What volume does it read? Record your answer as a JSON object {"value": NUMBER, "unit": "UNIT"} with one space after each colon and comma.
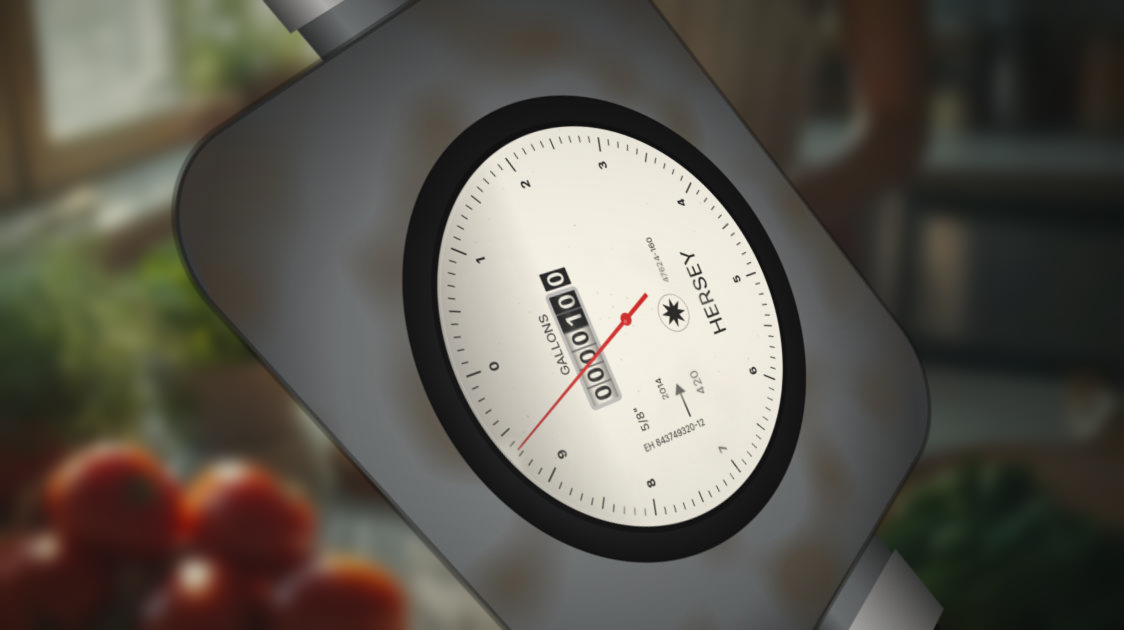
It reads {"value": 99.3, "unit": "gal"}
